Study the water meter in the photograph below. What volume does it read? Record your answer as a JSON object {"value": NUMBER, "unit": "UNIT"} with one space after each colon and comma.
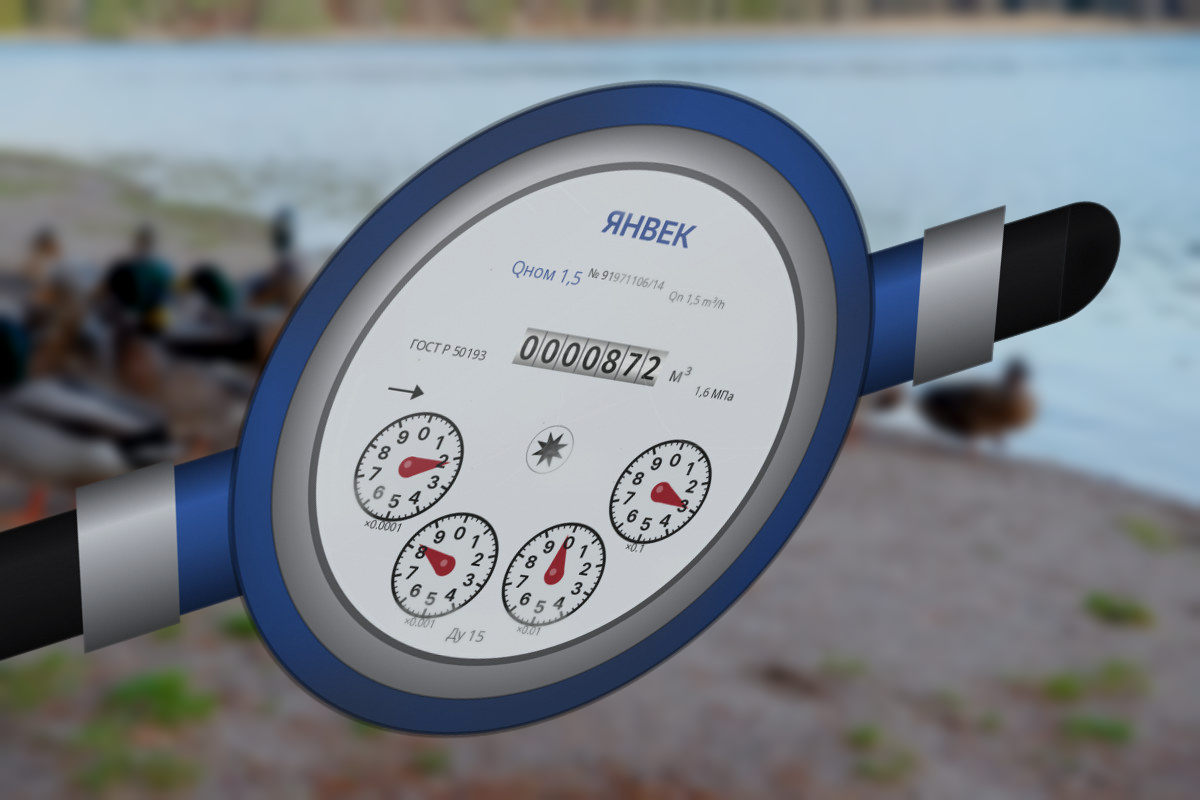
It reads {"value": 872.2982, "unit": "m³"}
